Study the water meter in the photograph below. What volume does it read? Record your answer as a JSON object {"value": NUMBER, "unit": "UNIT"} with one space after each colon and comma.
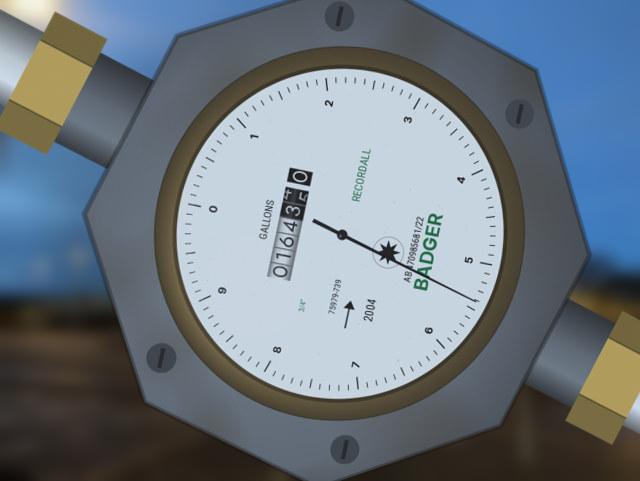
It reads {"value": 164345.4, "unit": "gal"}
